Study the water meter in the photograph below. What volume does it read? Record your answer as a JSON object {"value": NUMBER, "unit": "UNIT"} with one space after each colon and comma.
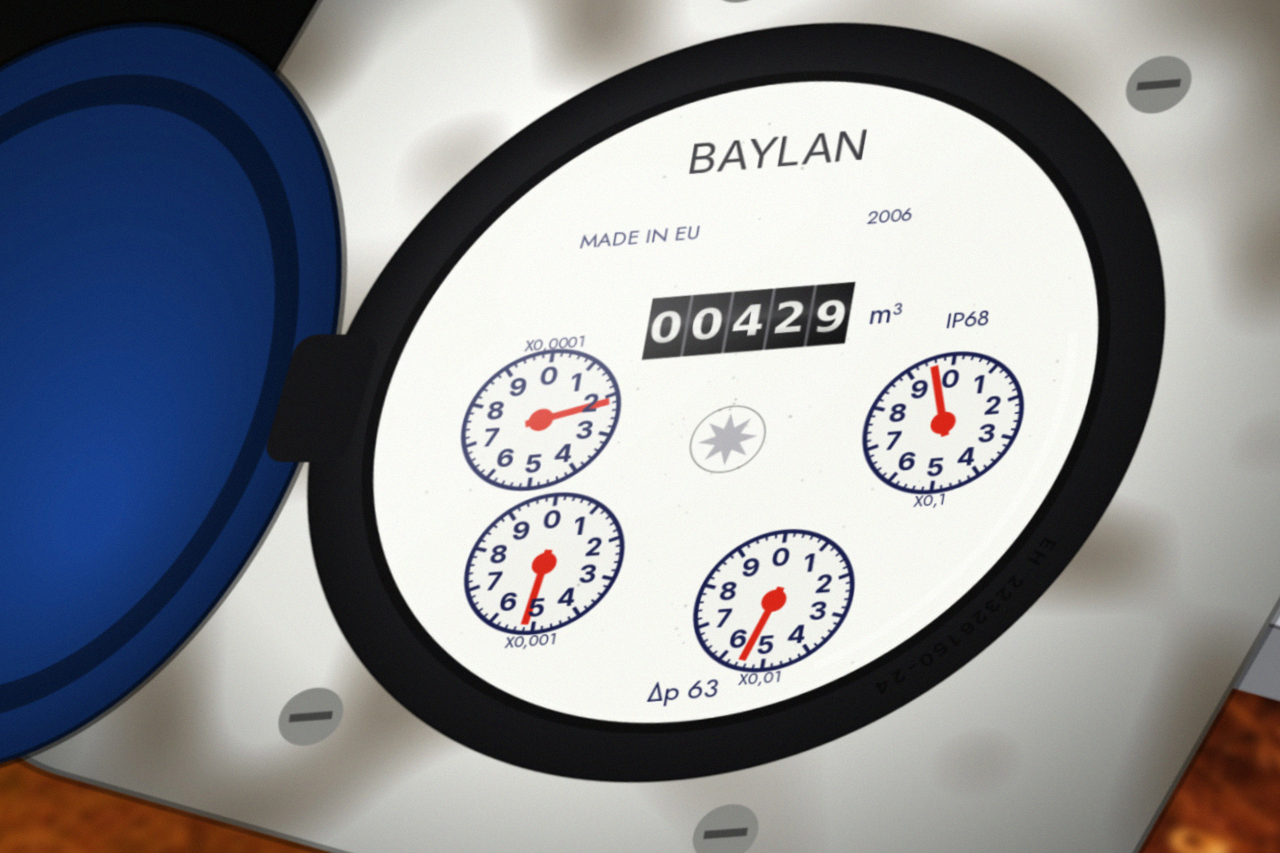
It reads {"value": 428.9552, "unit": "m³"}
